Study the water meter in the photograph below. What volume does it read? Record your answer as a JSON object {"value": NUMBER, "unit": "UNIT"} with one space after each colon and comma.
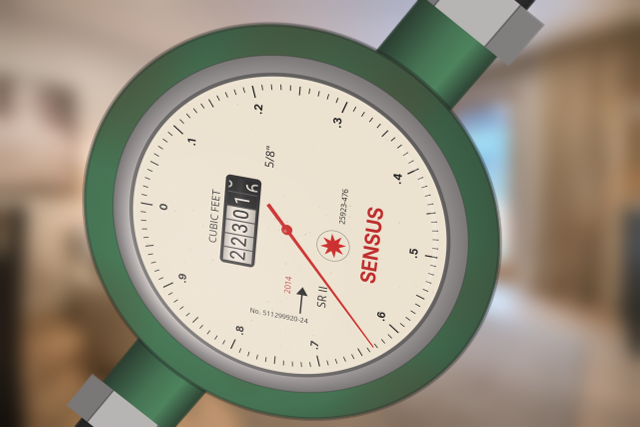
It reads {"value": 223015.63, "unit": "ft³"}
